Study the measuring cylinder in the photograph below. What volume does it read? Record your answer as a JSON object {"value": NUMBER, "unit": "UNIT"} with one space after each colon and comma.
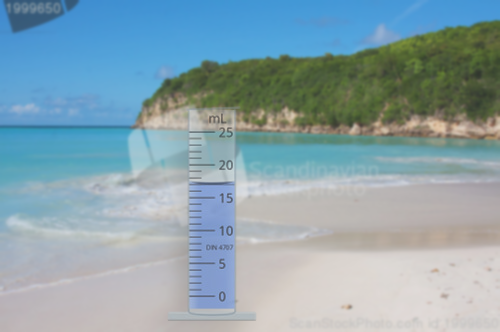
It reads {"value": 17, "unit": "mL"}
